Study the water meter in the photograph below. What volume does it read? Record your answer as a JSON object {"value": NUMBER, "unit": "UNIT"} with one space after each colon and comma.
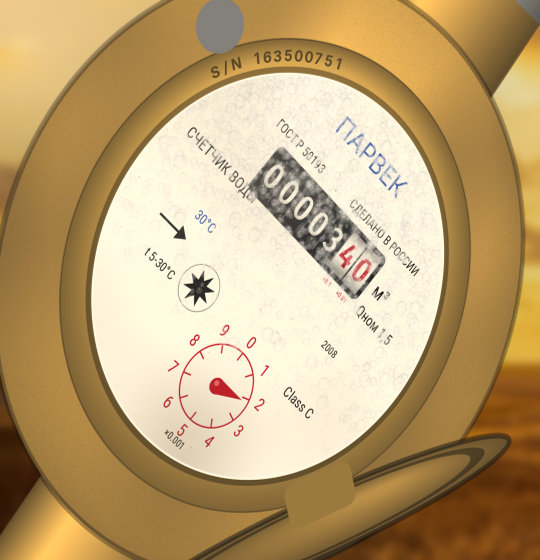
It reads {"value": 3.402, "unit": "m³"}
